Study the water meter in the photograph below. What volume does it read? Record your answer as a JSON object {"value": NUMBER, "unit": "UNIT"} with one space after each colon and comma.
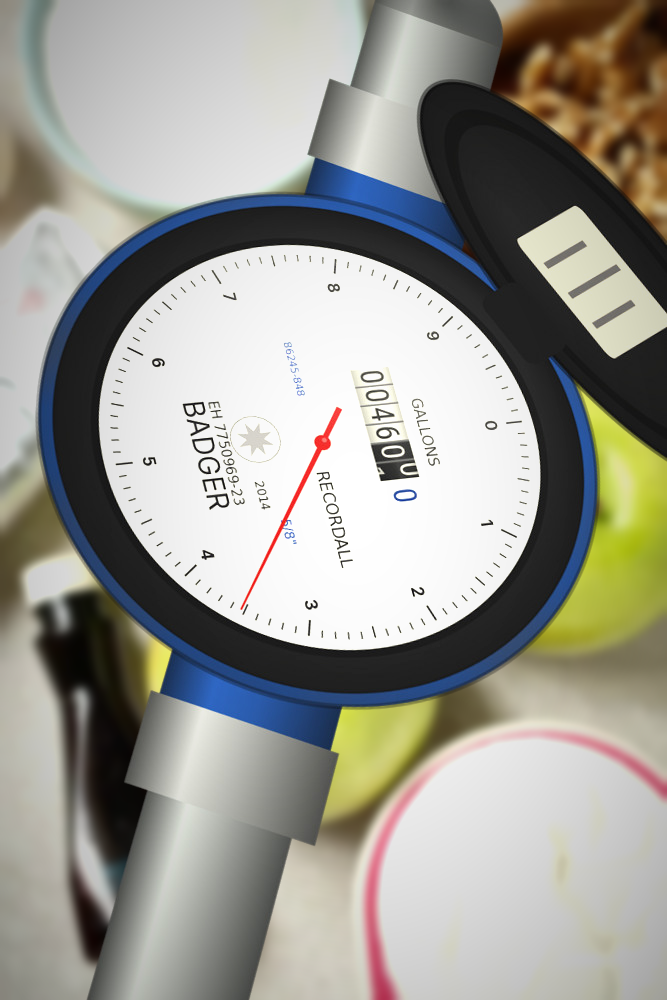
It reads {"value": 46003.5, "unit": "gal"}
